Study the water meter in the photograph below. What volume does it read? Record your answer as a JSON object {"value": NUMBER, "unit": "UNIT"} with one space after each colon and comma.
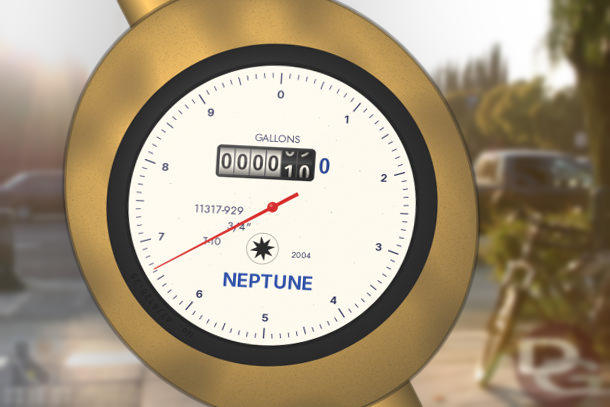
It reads {"value": 96.6, "unit": "gal"}
